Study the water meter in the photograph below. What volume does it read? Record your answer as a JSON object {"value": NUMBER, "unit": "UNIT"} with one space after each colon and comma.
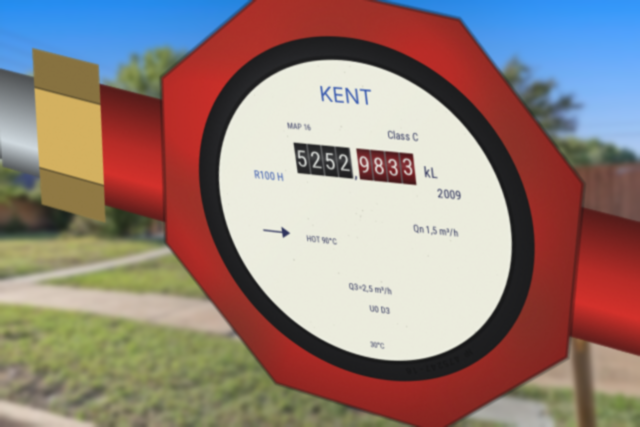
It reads {"value": 5252.9833, "unit": "kL"}
